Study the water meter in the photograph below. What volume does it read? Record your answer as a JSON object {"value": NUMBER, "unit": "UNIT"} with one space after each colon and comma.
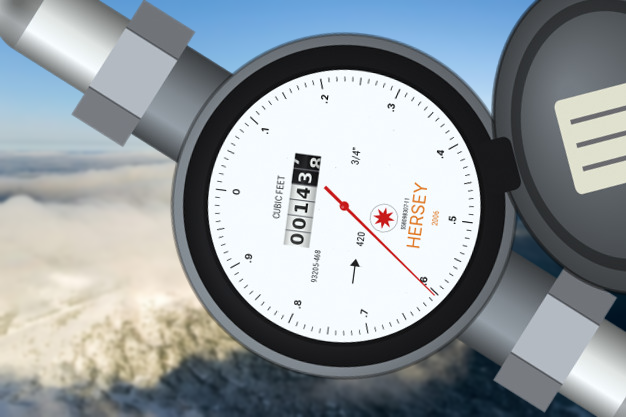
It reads {"value": 1437.60, "unit": "ft³"}
